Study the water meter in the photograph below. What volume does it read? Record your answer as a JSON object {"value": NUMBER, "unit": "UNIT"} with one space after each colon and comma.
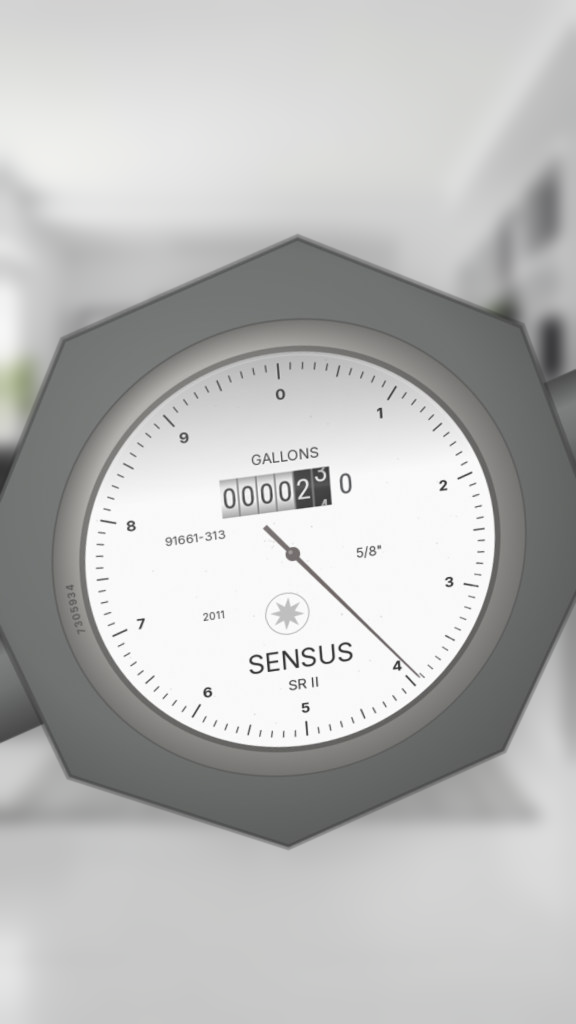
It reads {"value": 233.9, "unit": "gal"}
